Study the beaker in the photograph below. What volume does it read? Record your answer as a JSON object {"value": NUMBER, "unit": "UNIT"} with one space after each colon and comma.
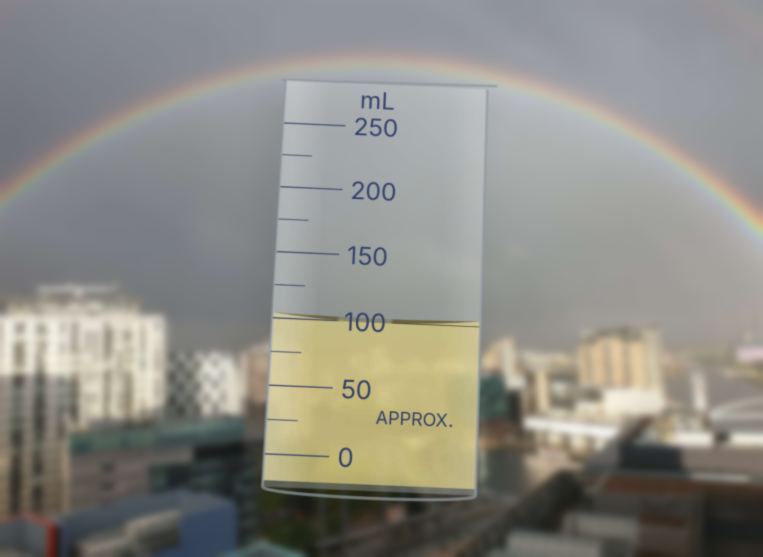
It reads {"value": 100, "unit": "mL"}
